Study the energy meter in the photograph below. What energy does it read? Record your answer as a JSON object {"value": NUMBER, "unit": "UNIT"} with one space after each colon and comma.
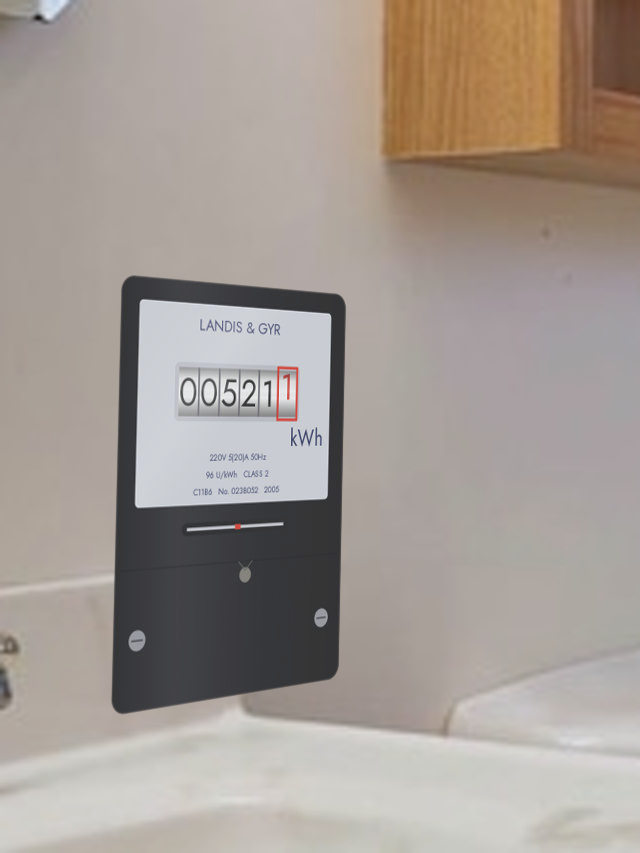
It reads {"value": 521.1, "unit": "kWh"}
